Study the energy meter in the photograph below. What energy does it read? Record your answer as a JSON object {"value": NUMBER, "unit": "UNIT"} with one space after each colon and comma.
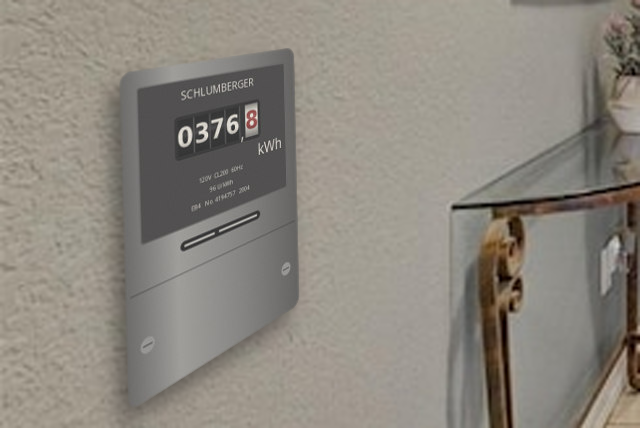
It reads {"value": 376.8, "unit": "kWh"}
